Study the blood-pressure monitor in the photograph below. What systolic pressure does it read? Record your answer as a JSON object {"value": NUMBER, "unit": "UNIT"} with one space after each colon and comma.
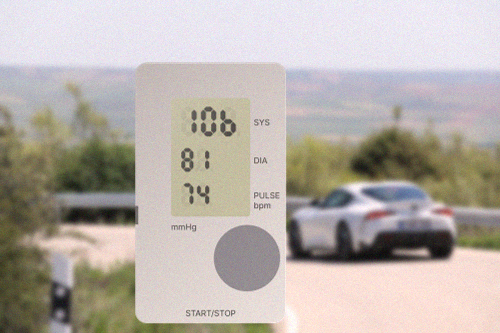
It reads {"value": 106, "unit": "mmHg"}
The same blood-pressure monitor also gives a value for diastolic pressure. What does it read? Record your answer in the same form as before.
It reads {"value": 81, "unit": "mmHg"}
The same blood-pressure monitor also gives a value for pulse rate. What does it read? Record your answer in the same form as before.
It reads {"value": 74, "unit": "bpm"}
